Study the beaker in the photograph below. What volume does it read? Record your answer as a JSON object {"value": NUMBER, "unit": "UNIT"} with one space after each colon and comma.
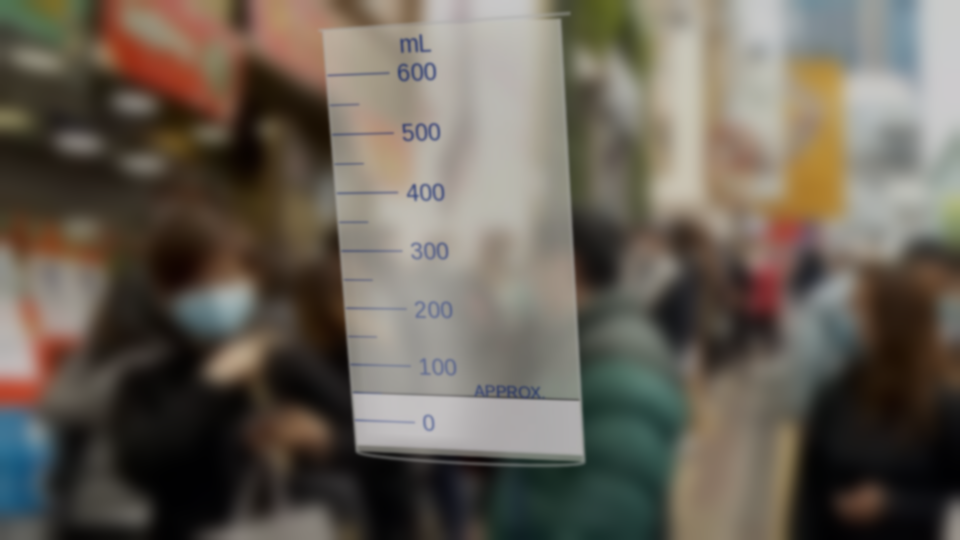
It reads {"value": 50, "unit": "mL"}
